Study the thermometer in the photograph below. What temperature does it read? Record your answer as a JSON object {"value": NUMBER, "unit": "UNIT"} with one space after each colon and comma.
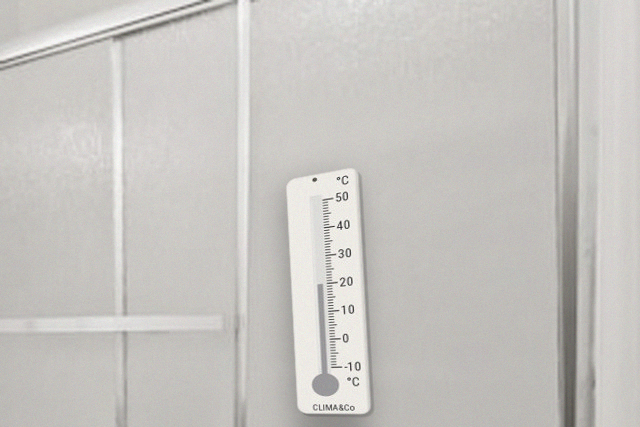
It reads {"value": 20, "unit": "°C"}
